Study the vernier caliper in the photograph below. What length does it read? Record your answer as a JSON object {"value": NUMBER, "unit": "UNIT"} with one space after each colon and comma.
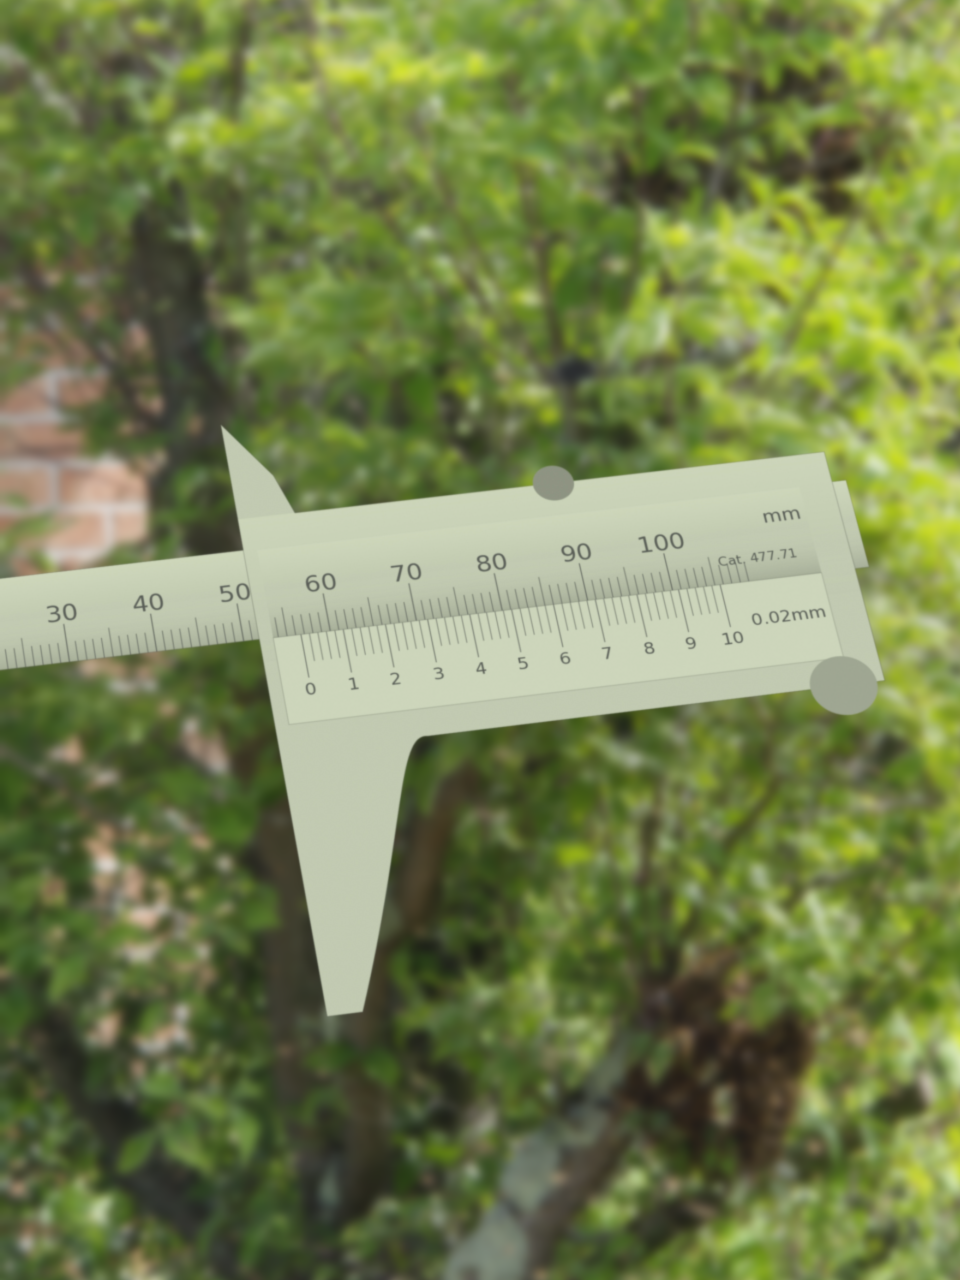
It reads {"value": 56.6, "unit": "mm"}
